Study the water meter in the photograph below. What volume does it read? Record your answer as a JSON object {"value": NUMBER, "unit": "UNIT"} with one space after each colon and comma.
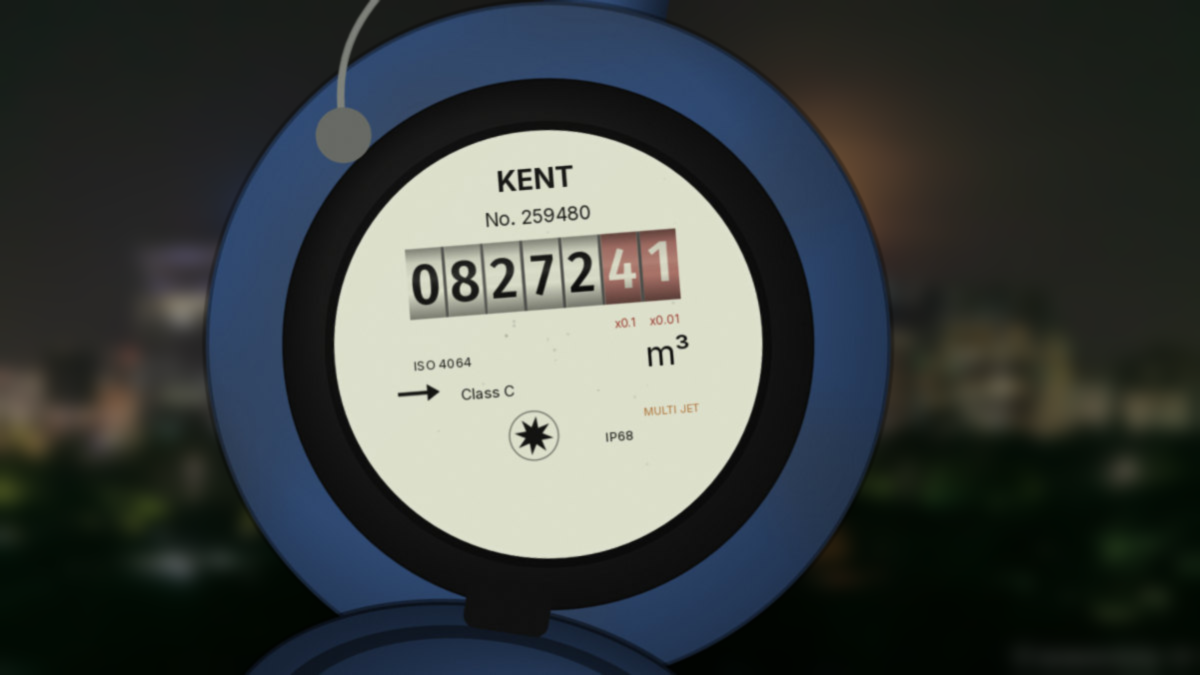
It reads {"value": 8272.41, "unit": "m³"}
